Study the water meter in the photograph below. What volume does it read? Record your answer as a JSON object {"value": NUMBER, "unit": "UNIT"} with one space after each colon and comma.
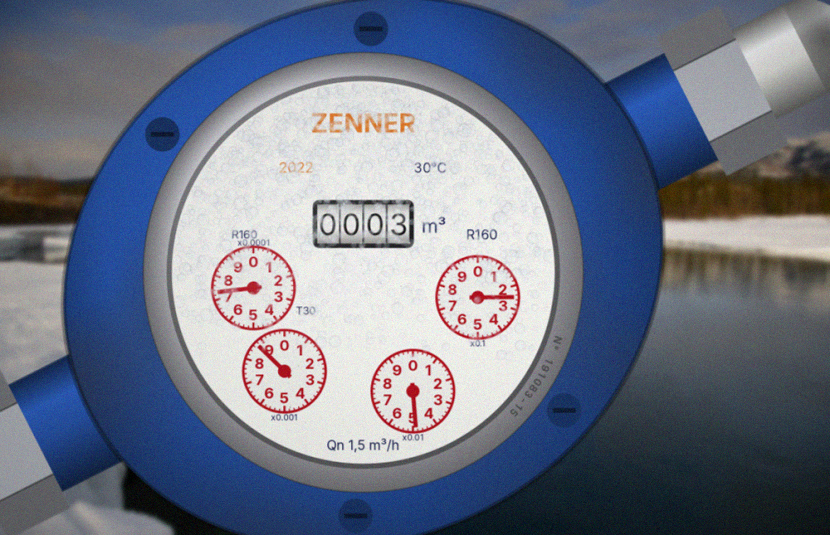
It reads {"value": 3.2487, "unit": "m³"}
